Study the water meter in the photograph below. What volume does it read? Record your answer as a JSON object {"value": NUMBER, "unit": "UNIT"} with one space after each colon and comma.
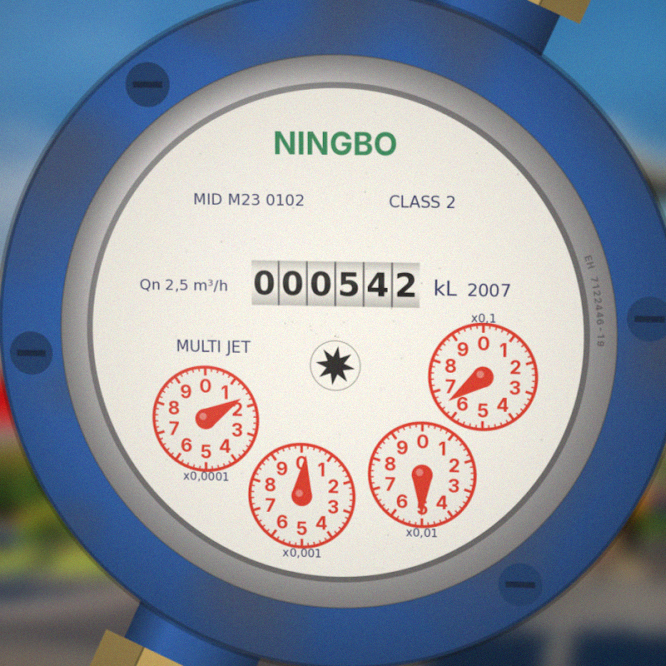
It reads {"value": 542.6501, "unit": "kL"}
